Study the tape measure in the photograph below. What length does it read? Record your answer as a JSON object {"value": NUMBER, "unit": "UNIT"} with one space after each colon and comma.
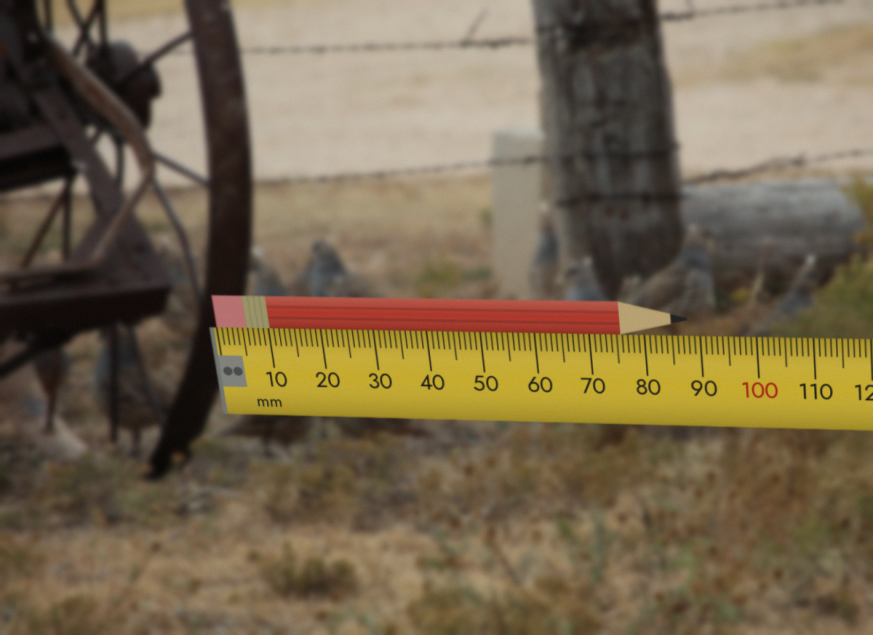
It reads {"value": 88, "unit": "mm"}
